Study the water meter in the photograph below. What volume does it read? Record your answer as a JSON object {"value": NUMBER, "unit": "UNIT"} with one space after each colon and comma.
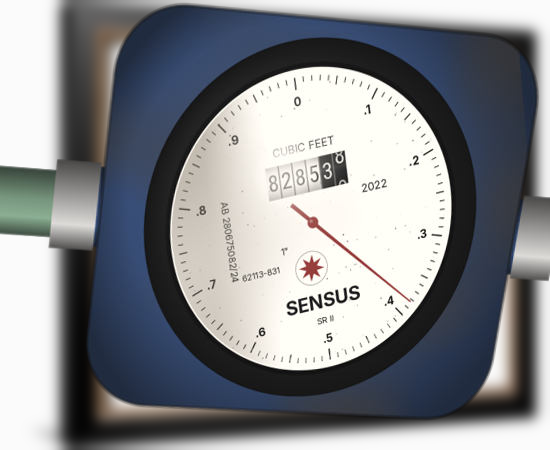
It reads {"value": 828538.38, "unit": "ft³"}
